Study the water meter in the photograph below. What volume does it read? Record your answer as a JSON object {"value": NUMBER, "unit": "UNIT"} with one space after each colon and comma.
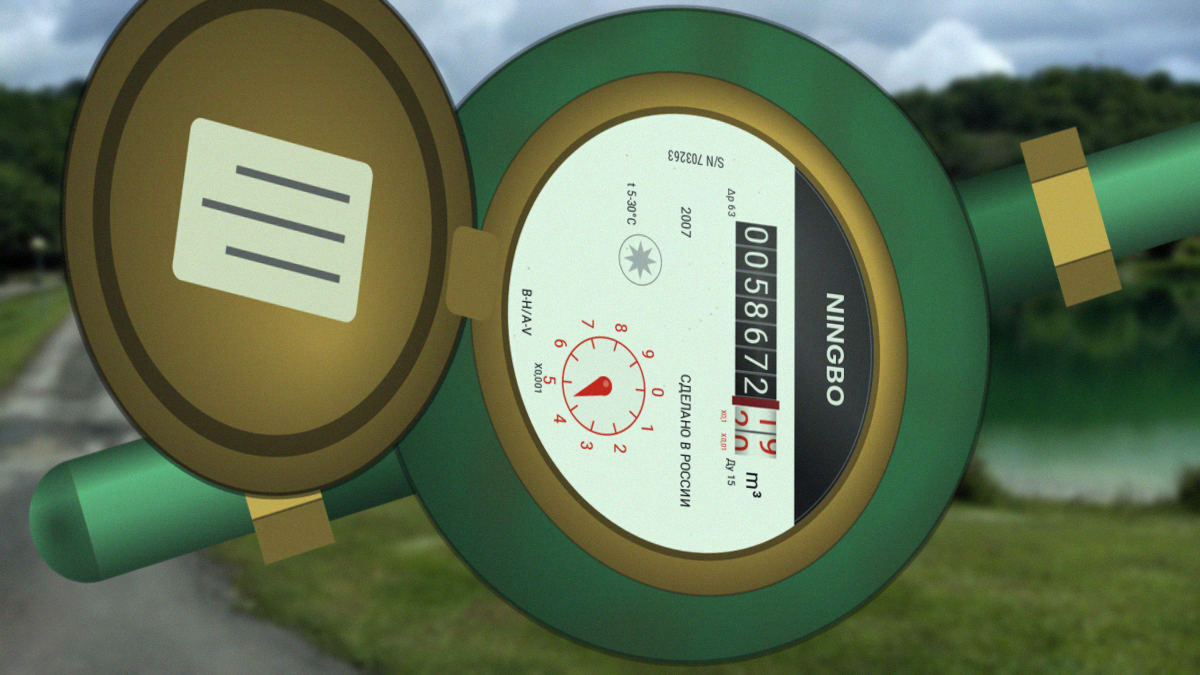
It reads {"value": 58672.194, "unit": "m³"}
